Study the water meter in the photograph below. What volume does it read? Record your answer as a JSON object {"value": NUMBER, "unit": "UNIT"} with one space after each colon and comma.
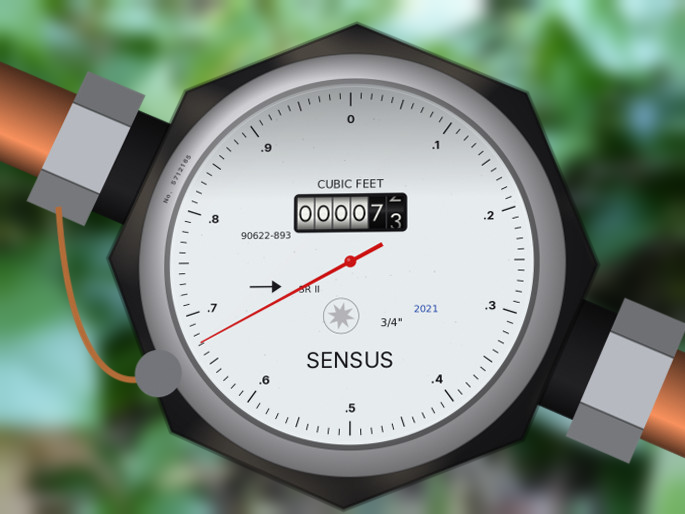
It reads {"value": 72.67, "unit": "ft³"}
